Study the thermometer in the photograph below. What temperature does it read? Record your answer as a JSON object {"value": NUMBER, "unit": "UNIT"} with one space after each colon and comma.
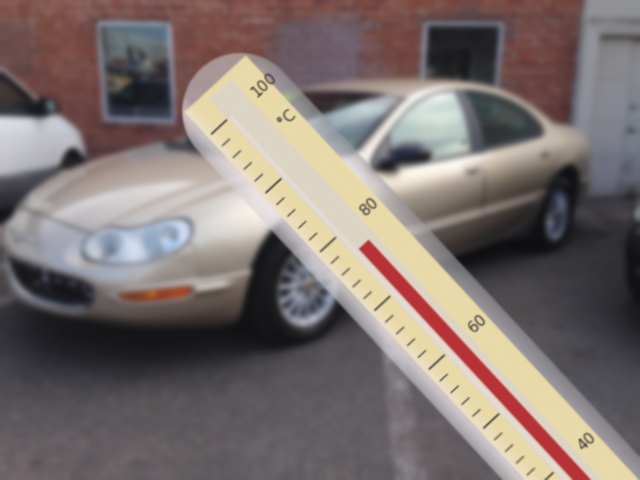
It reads {"value": 77, "unit": "°C"}
